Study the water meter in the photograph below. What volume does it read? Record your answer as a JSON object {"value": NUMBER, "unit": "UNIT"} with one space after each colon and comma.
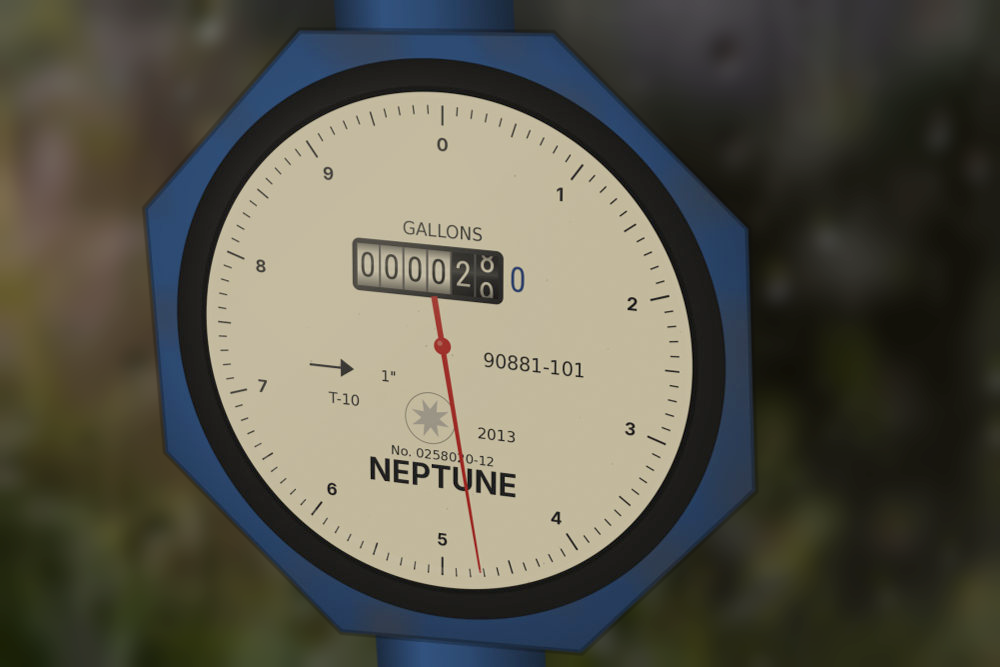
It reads {"value": 284.7, "unit": "gal"}
